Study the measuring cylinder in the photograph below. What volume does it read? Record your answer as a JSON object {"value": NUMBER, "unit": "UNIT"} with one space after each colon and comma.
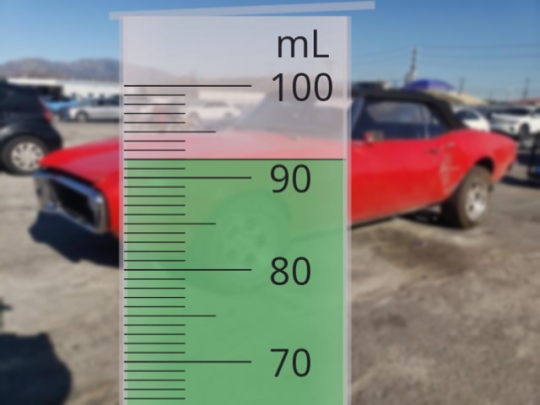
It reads {"value": 92, "unit": "mL"}
